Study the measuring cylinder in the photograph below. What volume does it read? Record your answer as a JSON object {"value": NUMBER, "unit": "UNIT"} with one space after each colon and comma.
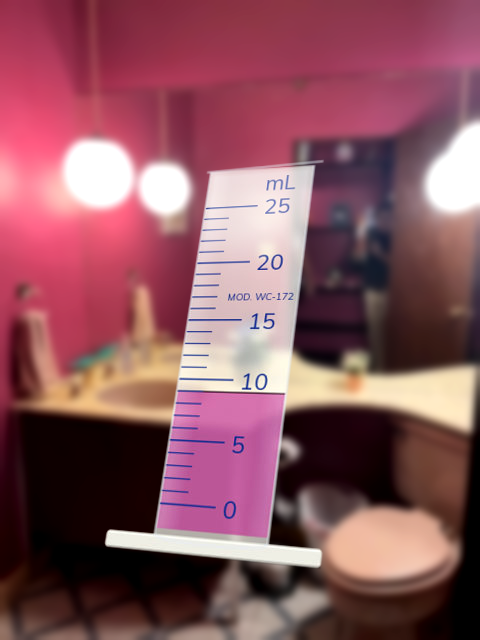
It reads {"value": 9, "unit": "mL"}
